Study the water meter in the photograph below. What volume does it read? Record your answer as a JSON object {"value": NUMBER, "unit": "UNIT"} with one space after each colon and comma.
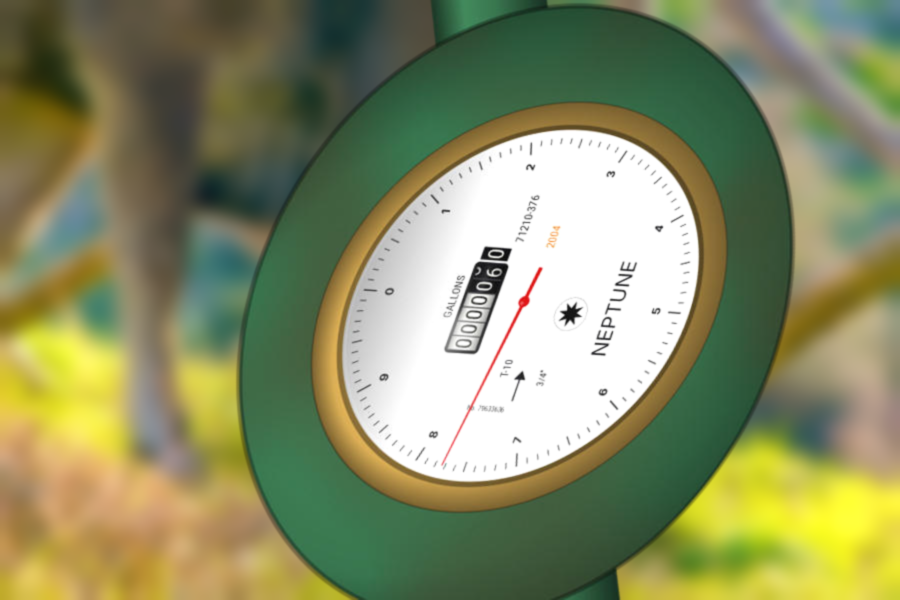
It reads {"value": 57.7, "unit": "gal"}
